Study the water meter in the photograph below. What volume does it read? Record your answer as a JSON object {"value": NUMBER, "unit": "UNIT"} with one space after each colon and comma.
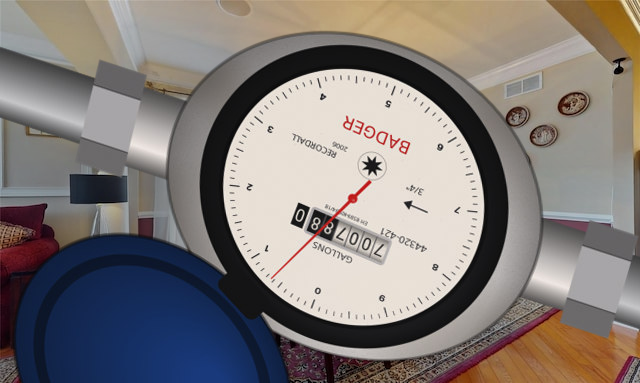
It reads {"value": 7007880.6, "unit": "gal"}
